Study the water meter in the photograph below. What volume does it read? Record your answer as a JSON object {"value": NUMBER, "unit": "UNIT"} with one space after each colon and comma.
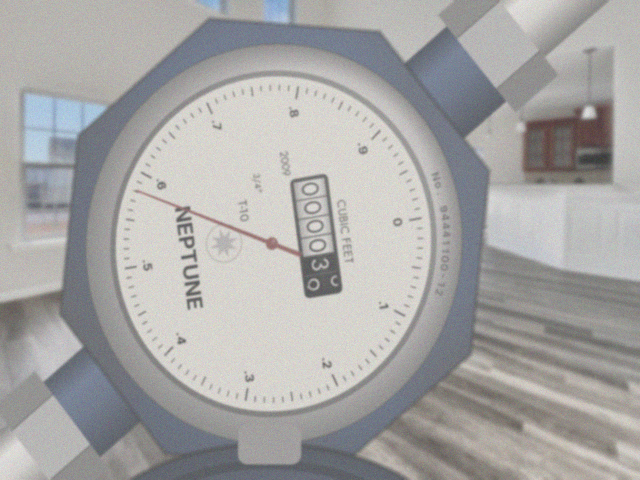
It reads {"value": 38.58, "unit": "ft³"}
